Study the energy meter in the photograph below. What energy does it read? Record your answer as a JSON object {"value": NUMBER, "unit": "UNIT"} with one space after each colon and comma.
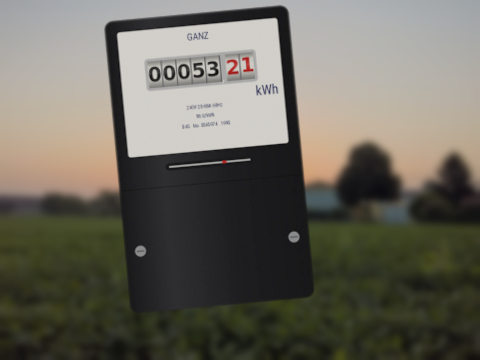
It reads {"value": 53.21, "unit": "kWh"}
